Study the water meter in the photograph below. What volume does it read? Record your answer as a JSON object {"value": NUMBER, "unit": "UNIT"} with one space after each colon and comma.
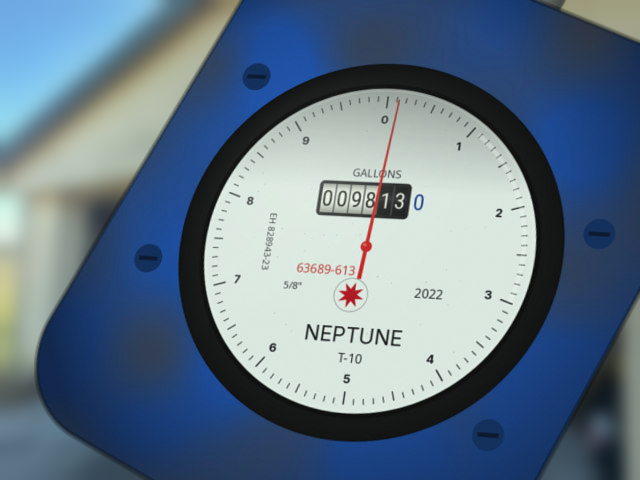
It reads {"value": 98130.1, "unit": "gal"}
